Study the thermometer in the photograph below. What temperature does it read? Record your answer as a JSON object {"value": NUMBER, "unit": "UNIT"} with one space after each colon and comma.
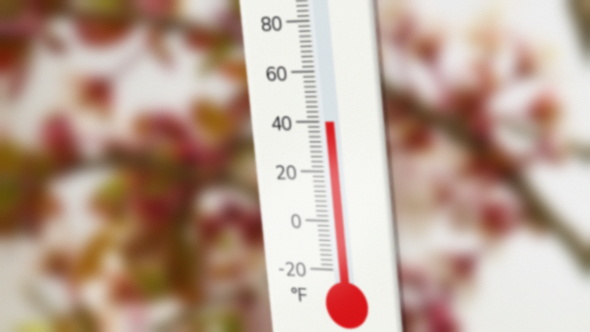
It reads {"value": 40, "unit": "°F"}
